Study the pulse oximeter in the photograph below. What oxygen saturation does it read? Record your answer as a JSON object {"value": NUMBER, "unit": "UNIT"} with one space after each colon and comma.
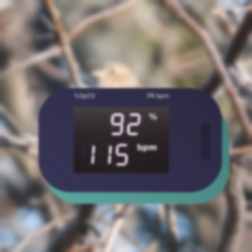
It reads {"value": 92, "unit": "%"}
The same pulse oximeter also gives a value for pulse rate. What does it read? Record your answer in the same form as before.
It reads {"value": 115, "unit": "bpm"}
